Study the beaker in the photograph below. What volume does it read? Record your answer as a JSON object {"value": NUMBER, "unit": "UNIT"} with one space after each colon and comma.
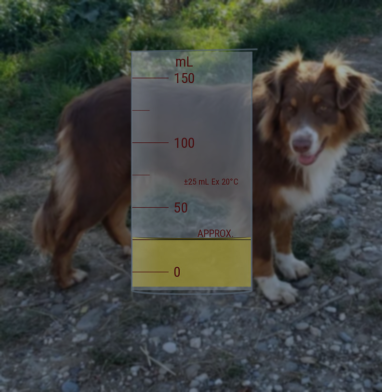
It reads {"value": 25, "unit": "mL"}
